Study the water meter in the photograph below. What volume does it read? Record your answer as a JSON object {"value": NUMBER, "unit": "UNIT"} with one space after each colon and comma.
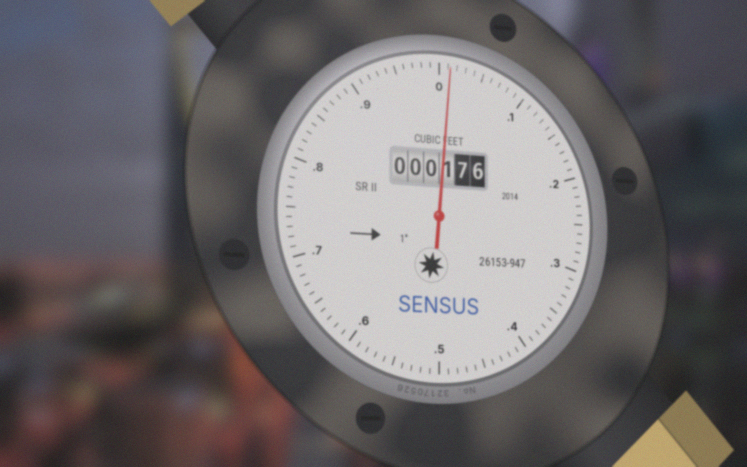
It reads {"value": 176.01, "unit": "ft³"}
